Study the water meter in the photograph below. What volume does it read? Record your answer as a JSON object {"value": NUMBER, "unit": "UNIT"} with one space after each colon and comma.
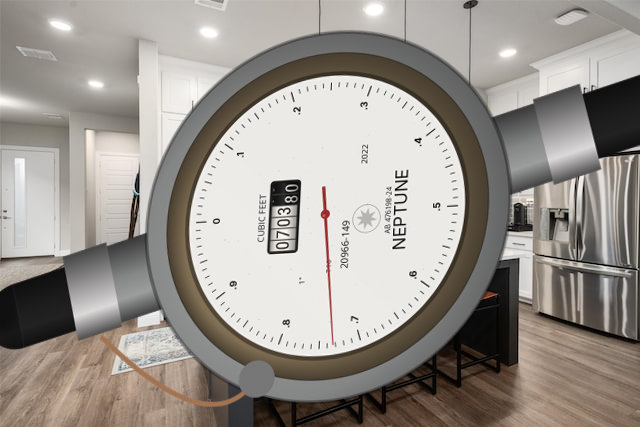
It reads {"value": 70379.73, "unit": "ft³"}
